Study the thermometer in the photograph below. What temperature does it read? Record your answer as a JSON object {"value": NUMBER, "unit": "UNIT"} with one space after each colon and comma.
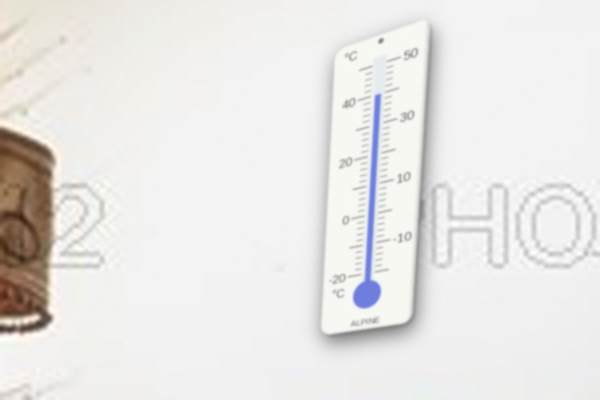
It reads {"value": 40, "unit": "°C"}
